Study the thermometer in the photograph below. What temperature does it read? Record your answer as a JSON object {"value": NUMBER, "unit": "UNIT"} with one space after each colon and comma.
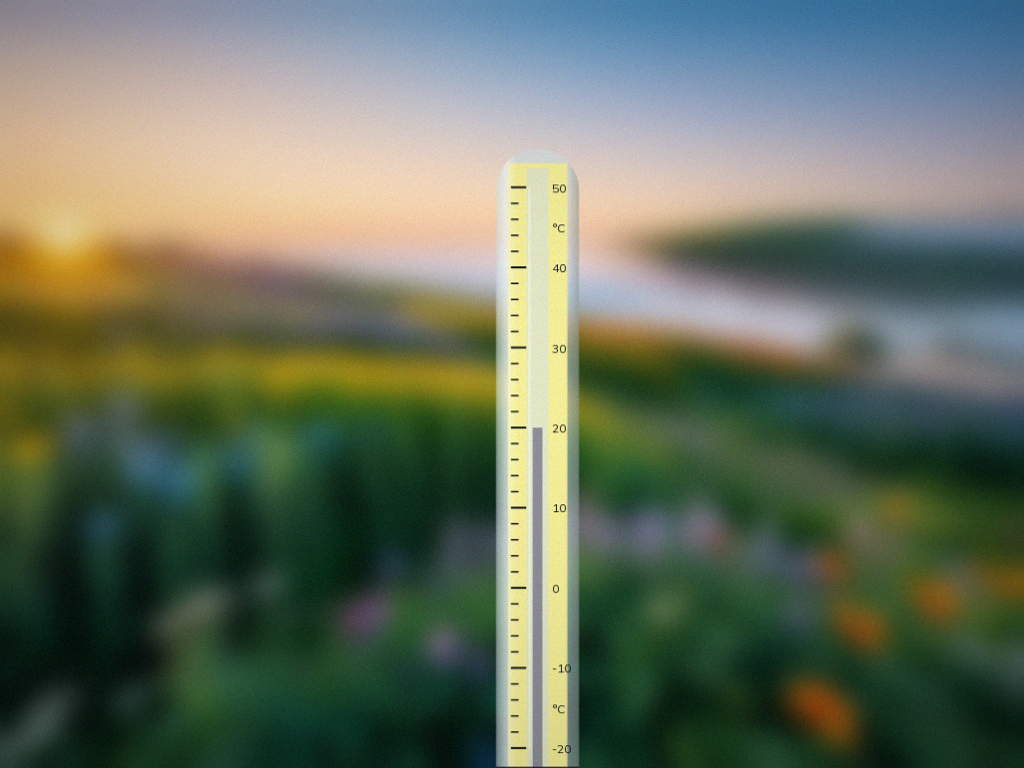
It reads {"value": 20, "unit": "°C"}
